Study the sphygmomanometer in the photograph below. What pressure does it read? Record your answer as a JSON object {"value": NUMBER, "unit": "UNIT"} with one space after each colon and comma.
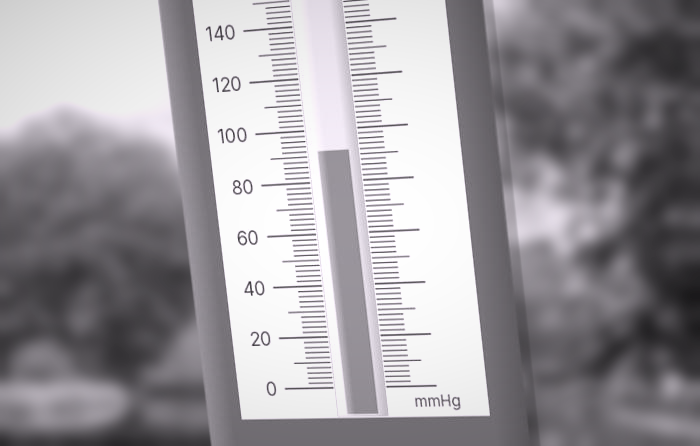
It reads {"value": 92, "unit": "mmHg"}
